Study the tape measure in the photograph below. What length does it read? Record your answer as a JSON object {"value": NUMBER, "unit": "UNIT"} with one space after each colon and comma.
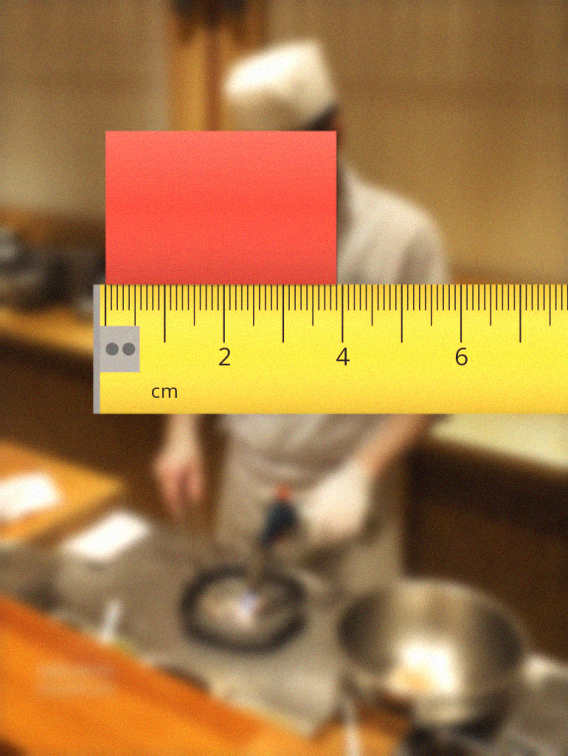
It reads {"value": 3.9, "unit": "cm"}
